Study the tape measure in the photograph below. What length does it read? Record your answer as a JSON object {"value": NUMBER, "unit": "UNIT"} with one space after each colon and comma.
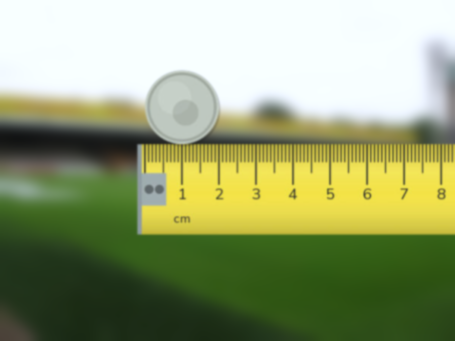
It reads {"value": 2, "unit": "cm"}
